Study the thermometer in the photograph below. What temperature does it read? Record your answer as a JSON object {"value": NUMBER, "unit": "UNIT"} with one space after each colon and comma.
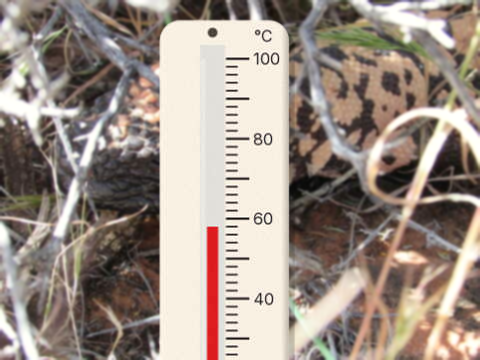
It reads {"value": 58, "unit": "°C"}
